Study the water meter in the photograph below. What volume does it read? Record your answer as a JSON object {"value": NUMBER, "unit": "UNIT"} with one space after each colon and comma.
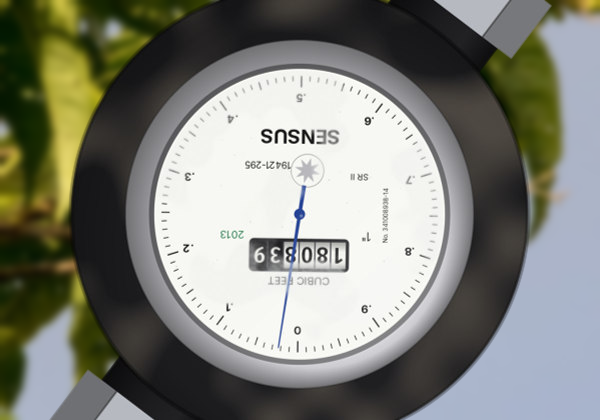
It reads {"value": 180839.02, "unit": "ft³"}
